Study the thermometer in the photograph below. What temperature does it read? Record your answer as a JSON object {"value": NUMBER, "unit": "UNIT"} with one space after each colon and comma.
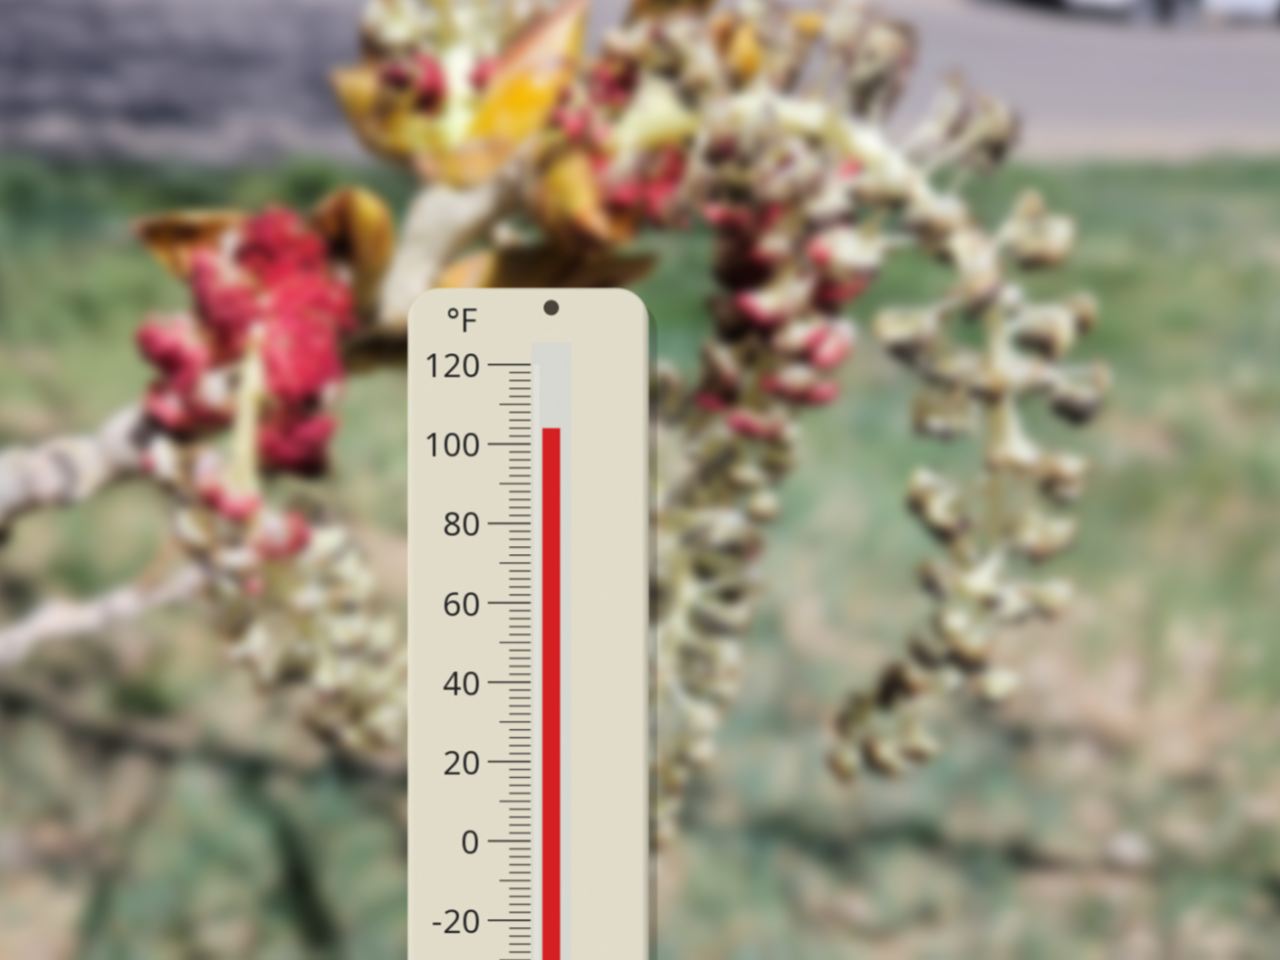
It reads {"value": 104, "unit": "°F"}
